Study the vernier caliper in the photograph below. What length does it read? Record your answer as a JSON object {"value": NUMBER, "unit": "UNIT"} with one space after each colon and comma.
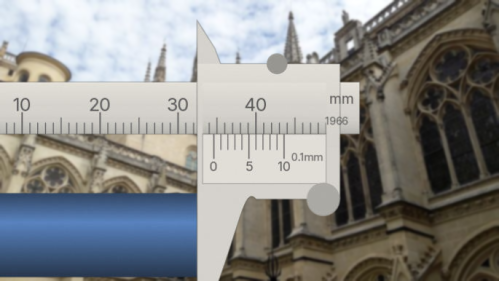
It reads {"value": 34.6, "unit": "mm"}
